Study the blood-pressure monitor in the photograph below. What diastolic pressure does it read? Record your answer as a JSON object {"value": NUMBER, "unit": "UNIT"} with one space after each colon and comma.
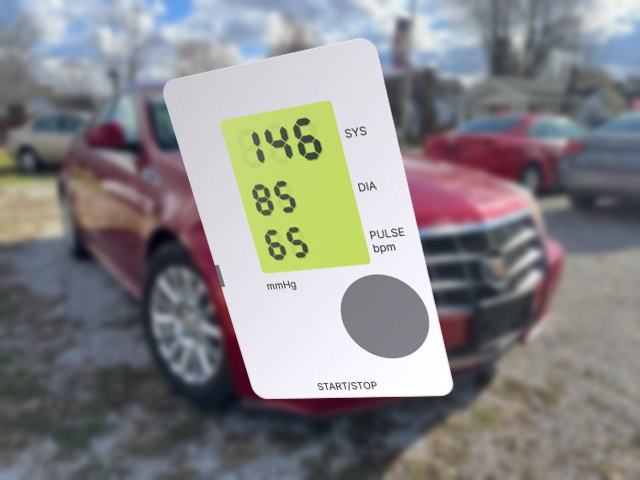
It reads {"value": 85, "unit": "mmHg"}
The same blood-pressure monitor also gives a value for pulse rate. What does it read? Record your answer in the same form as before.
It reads {"value": 65, "unit": "bpm"}
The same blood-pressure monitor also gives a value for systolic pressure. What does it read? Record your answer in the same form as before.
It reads {"value": 146, "unit": "mmHg"}
